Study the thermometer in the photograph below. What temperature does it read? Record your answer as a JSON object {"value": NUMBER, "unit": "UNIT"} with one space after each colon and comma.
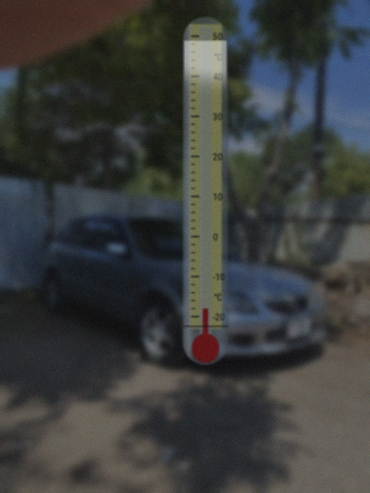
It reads {"value": -18, "unit": "°C"}
